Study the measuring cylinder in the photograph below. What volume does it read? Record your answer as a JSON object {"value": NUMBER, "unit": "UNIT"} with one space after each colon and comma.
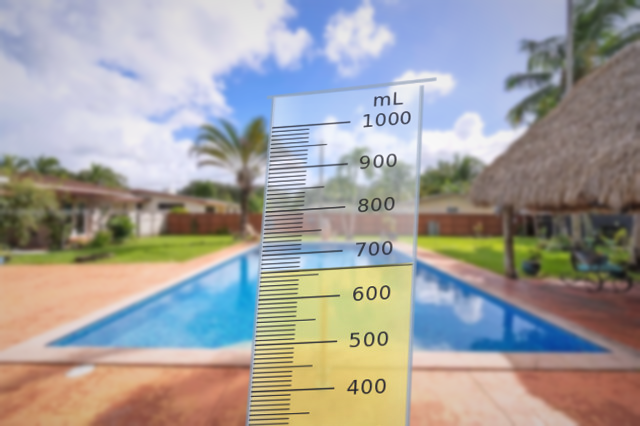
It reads {"value": 660, "unit": "mL"}
